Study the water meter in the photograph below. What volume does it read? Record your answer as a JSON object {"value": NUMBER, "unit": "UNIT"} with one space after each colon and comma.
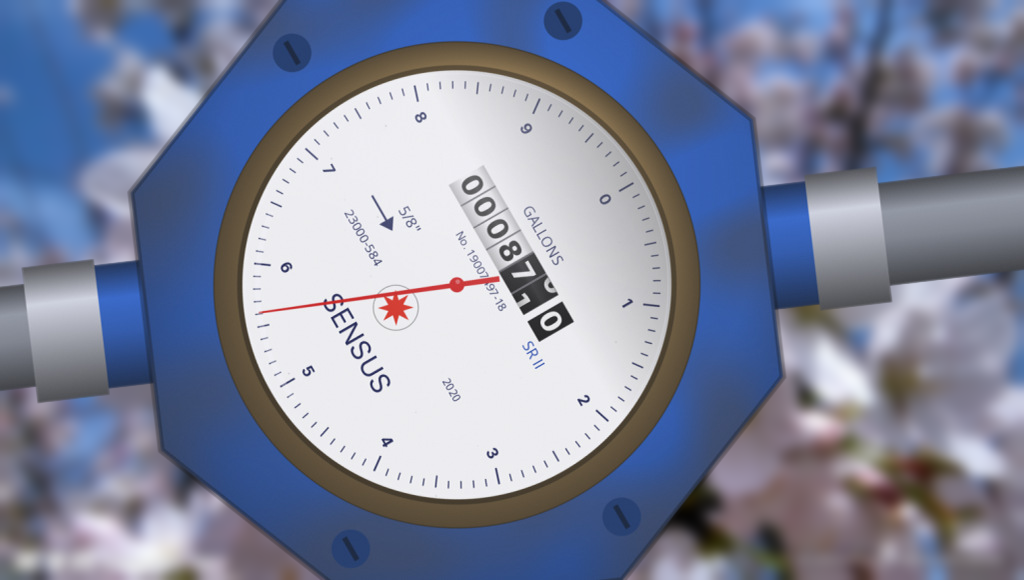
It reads {"value": 8705.6, "unit": "gal"}
